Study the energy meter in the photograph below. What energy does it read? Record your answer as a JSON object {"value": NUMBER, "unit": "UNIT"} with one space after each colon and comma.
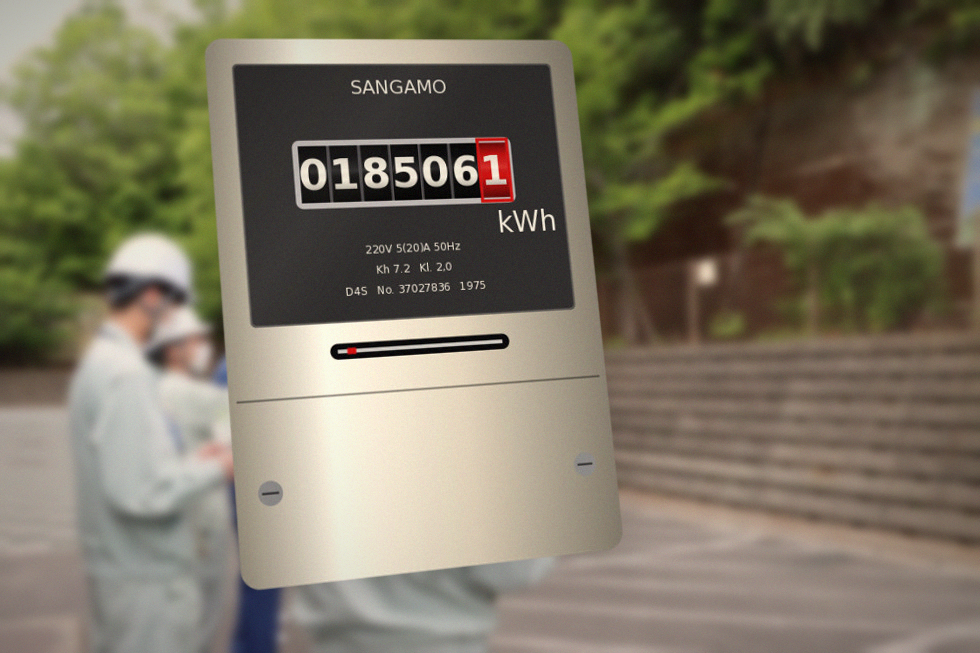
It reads {"value": 18506.1, "unit": "kWh"}
